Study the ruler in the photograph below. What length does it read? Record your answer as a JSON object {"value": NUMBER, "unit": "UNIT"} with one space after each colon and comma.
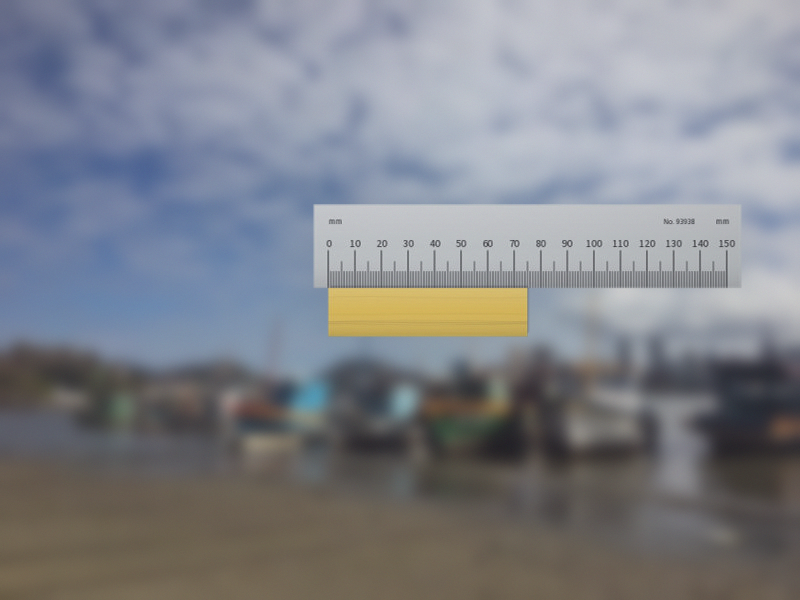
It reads {"value": 75, "unit": "mm"}
